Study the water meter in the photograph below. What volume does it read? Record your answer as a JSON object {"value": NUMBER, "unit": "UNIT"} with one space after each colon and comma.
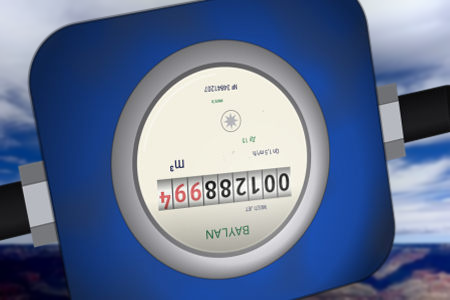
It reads {"value": 1288.994, "unit": "m³"}
